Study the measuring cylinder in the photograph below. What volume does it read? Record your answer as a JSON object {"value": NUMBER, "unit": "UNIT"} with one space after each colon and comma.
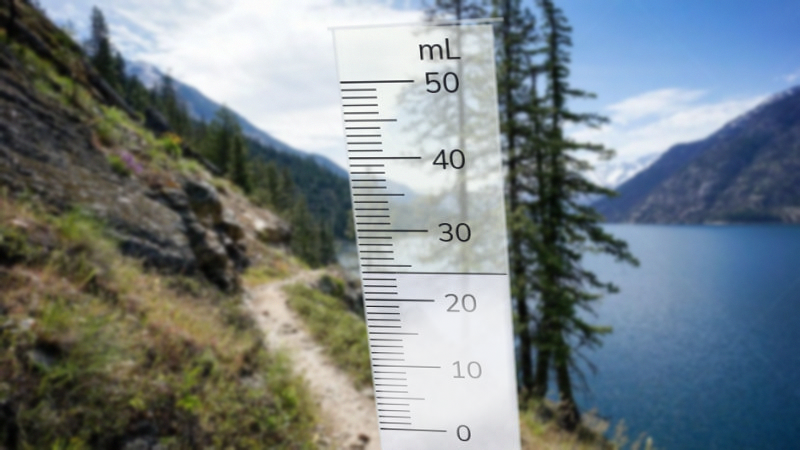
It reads {"value": 24, "unit": "mL"}
